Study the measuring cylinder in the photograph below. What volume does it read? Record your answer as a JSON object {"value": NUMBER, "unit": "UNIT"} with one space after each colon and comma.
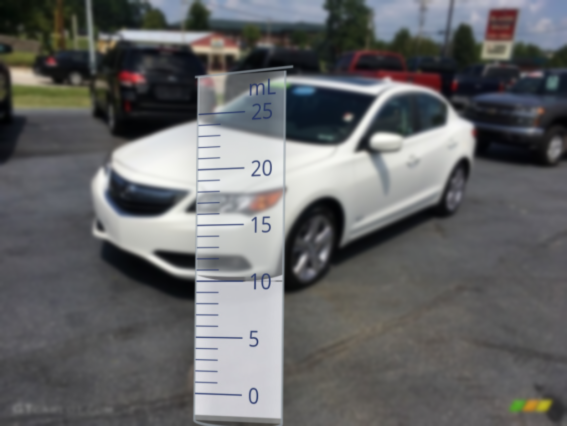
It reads {"value": 10, "unit": "mL"}
